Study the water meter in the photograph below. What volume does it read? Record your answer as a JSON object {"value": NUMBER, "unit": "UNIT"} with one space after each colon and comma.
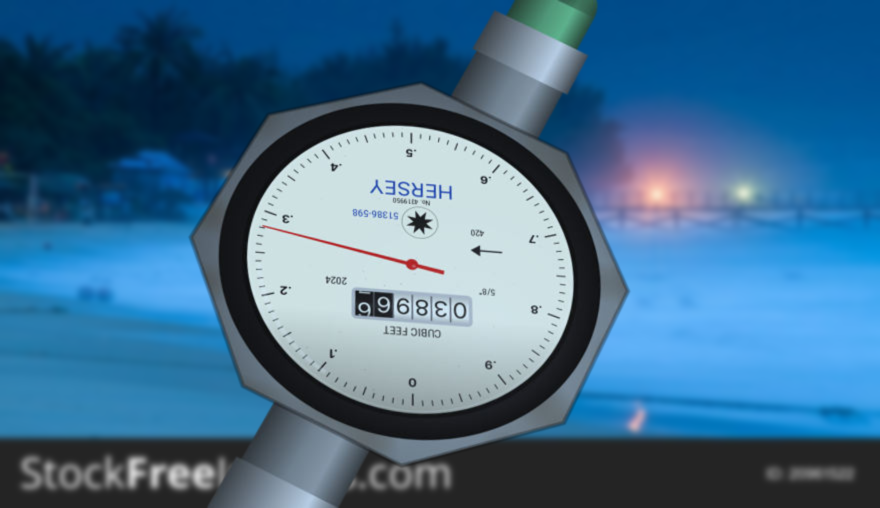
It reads {"value": 38966.28, "unit": "ft³"}
